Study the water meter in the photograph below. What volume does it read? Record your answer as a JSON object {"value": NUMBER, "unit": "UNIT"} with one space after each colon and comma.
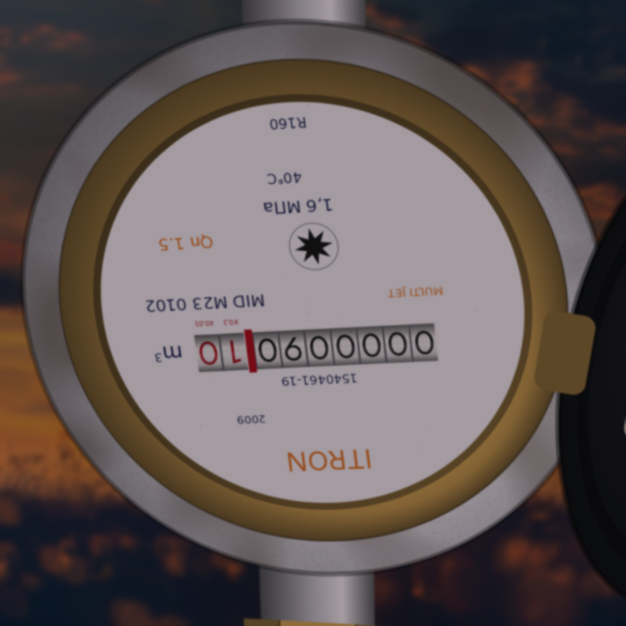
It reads {"value": 90.10, "unit": "m³"}
